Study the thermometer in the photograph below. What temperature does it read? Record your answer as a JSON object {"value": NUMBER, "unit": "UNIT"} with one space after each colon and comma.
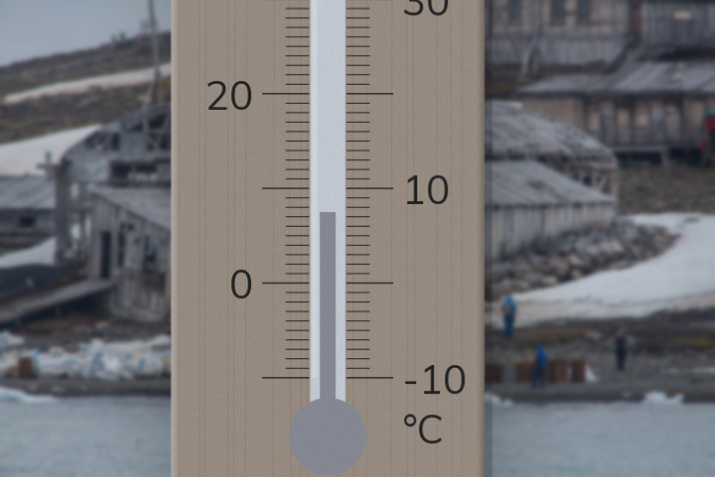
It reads {"value": 7.5, "unit": "°C"}
